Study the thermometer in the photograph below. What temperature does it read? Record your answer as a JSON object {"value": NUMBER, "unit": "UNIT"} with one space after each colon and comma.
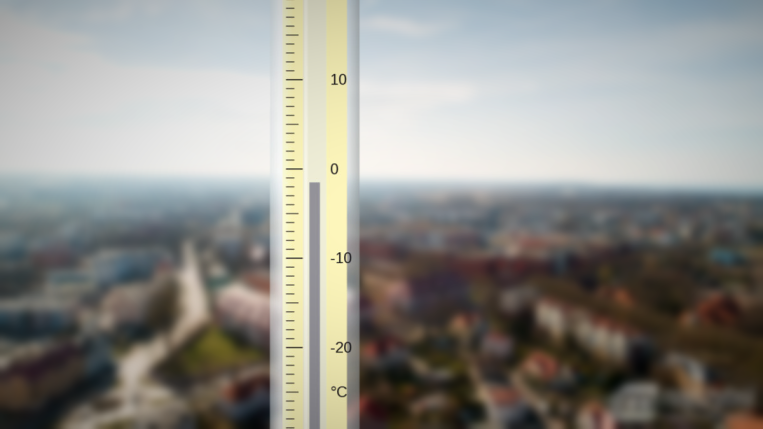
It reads {"value": -1.5, "unit": "°C"}
